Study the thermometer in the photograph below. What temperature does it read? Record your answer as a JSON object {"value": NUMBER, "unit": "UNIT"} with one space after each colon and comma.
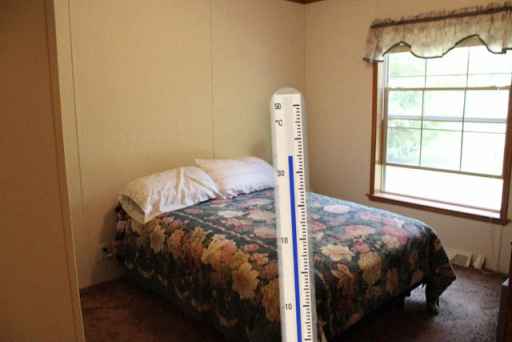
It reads {"value": 35, "unit": "°C"}
